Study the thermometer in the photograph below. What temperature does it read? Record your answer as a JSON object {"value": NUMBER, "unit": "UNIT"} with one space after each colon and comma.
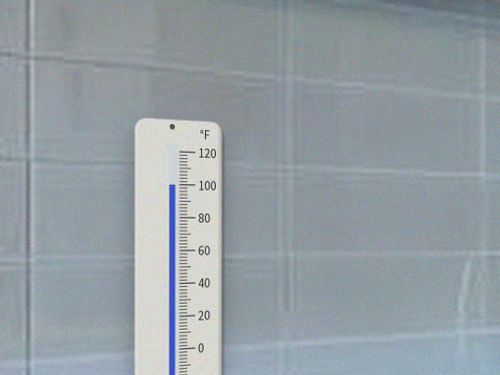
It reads {"value": 100, "unit": "°F"}
